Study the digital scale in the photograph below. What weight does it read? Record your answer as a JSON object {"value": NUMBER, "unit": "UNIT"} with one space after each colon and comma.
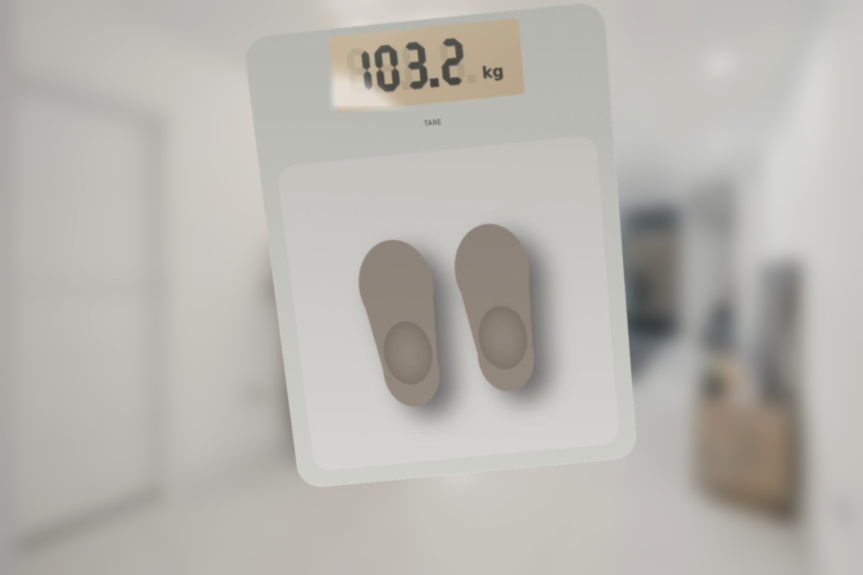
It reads {"value": 103.2, "unit": "kg"}
